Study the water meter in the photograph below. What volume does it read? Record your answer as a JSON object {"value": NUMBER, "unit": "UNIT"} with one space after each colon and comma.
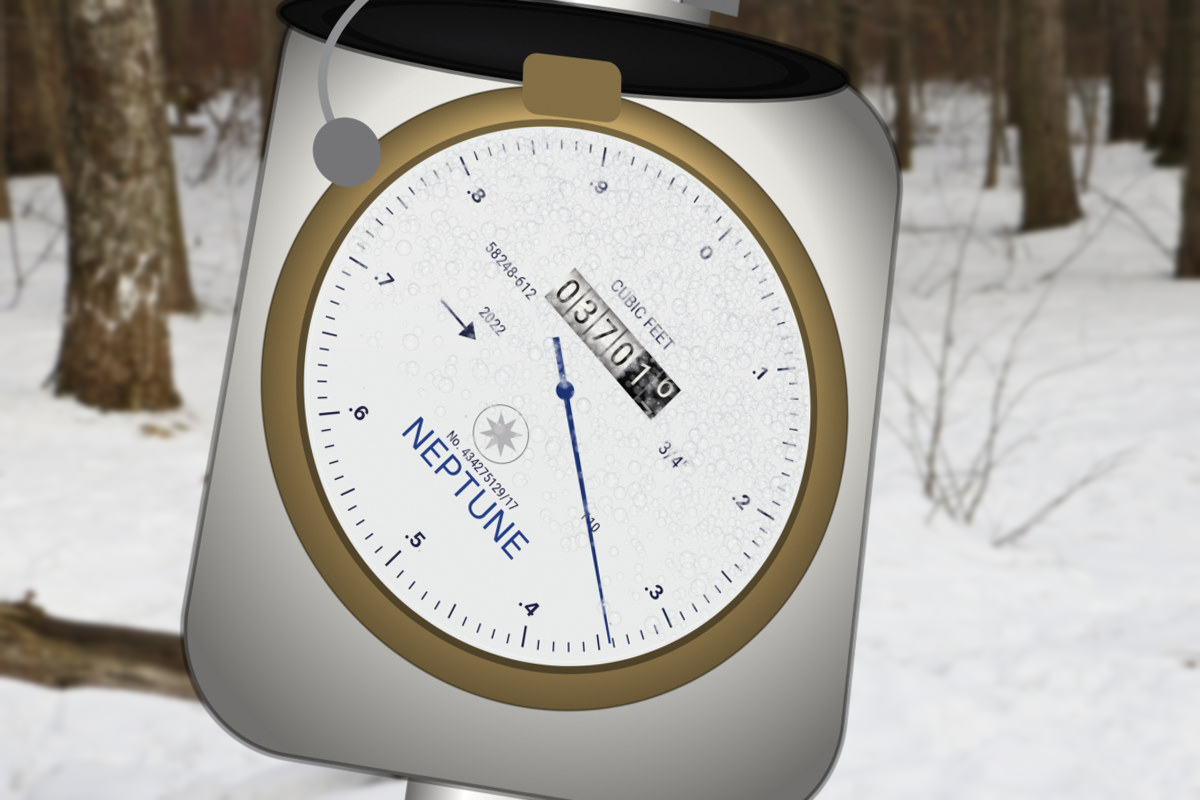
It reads {"value": 37016.34, "unit": "ft³"}
